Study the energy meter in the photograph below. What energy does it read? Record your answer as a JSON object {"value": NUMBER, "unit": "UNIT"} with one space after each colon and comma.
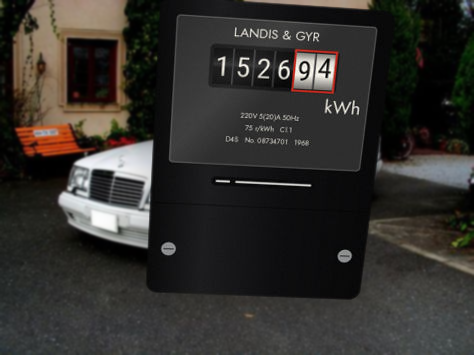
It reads {"value": 1526.94, "unit": "kWh"}
